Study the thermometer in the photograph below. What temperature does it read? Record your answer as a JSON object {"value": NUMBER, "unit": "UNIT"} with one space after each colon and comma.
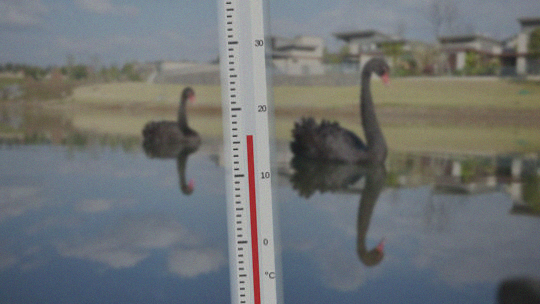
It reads {"value": 16, "unit": "°C"}
